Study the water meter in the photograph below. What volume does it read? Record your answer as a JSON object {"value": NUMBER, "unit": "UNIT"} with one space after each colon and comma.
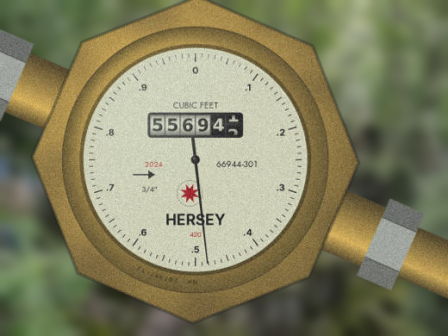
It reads {"value": 556941.48, "unit": "ft³"}
